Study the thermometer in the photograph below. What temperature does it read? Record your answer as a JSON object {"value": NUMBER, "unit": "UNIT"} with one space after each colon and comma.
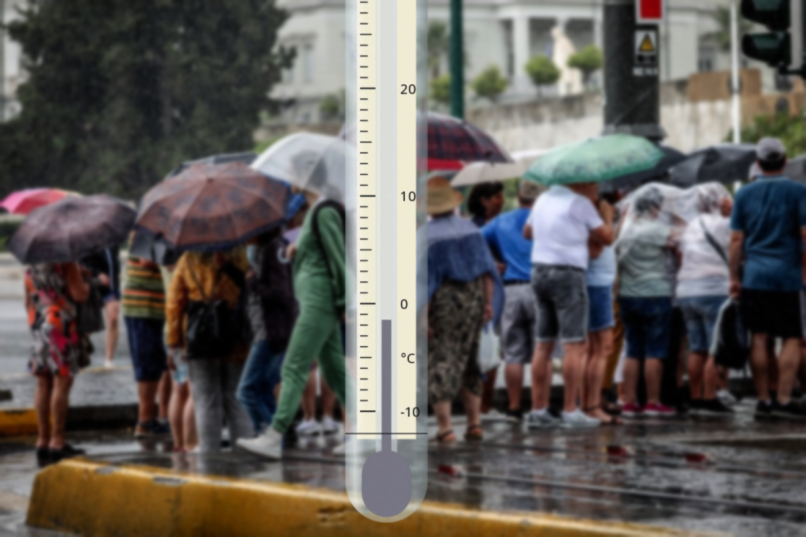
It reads {"value": -1.5, "unit": "°C"}
